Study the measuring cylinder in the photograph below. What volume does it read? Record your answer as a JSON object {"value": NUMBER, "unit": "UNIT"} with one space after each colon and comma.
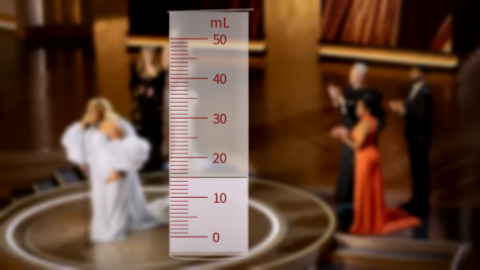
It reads {"value": 15, "unit": "mL"}
